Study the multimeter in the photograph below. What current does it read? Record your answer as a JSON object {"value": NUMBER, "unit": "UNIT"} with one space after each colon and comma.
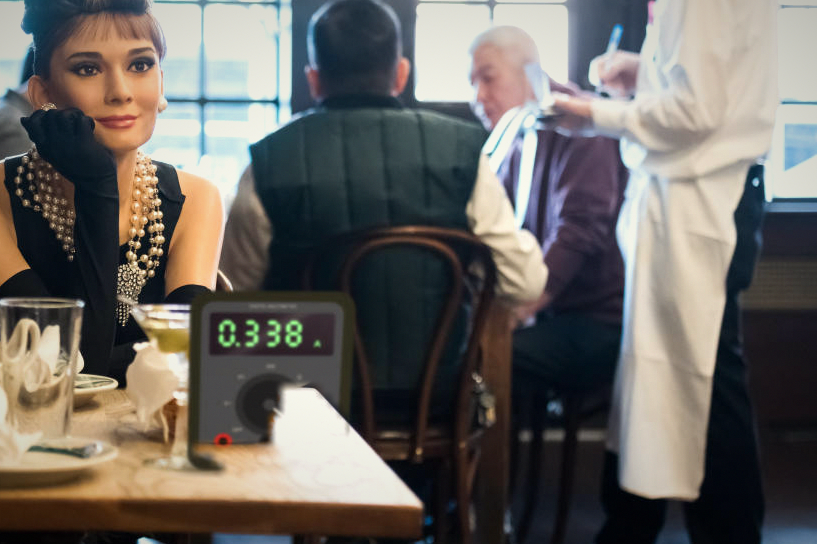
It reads {"value": 0.338, "unit": "A"}
